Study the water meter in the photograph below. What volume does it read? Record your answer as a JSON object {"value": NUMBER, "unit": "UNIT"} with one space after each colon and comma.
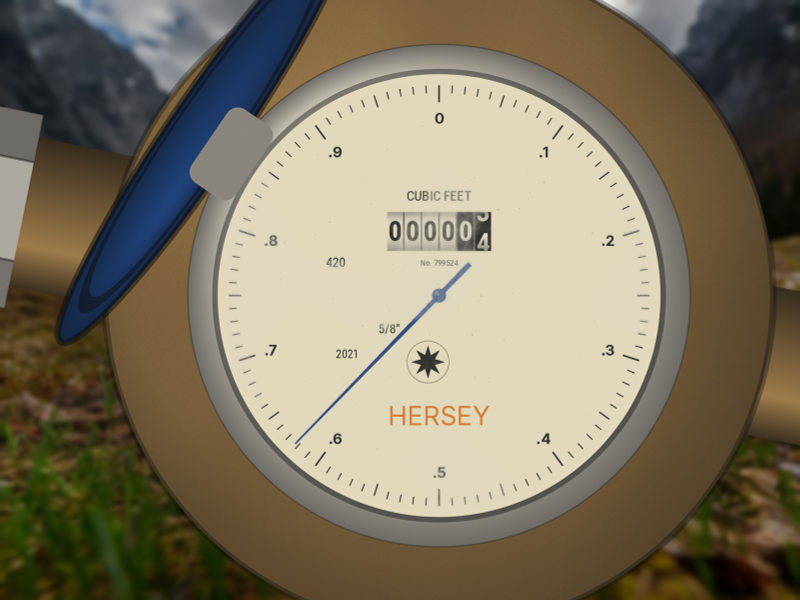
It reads {"value": 3.62, "unit": "ft³"}
